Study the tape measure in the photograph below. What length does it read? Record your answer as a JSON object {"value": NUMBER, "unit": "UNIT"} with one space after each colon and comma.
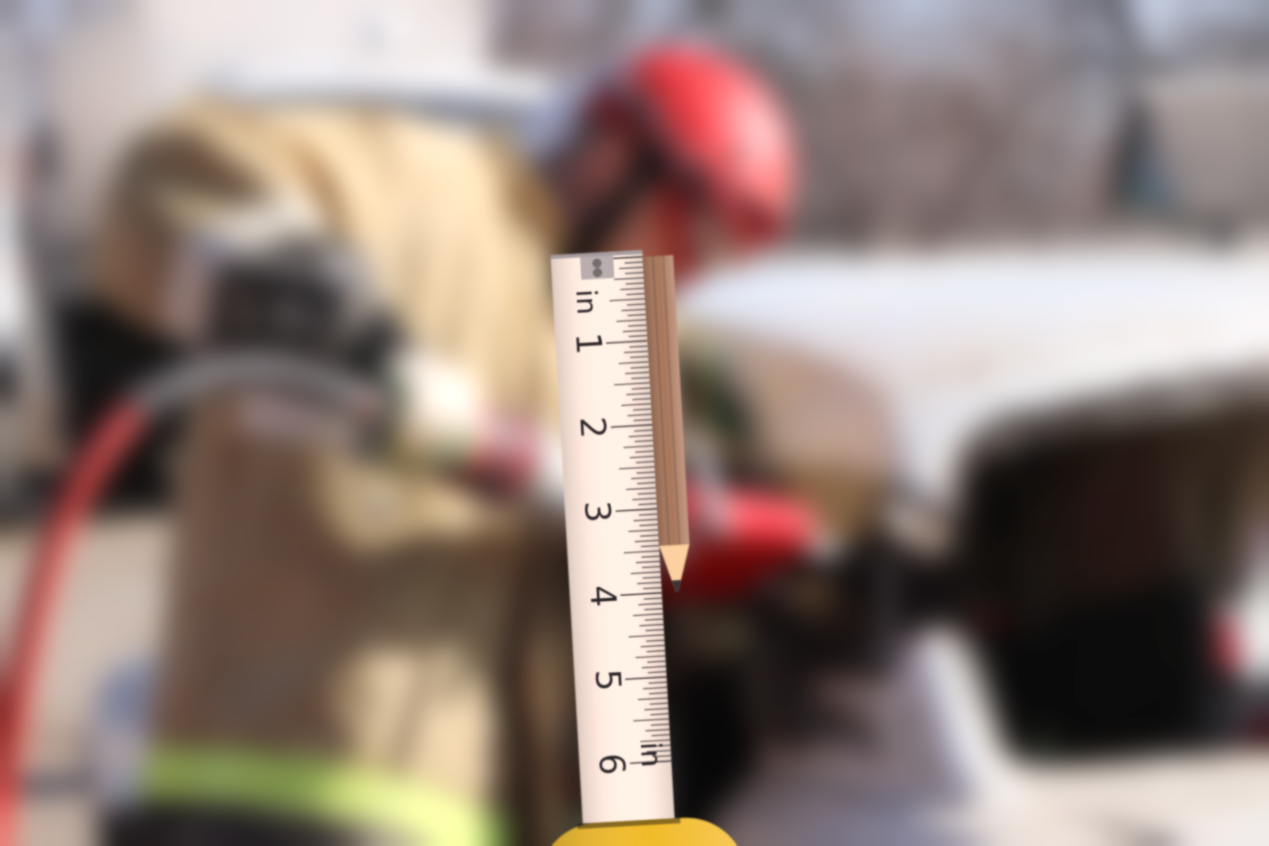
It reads {"value": 4, "unit": "in"}
